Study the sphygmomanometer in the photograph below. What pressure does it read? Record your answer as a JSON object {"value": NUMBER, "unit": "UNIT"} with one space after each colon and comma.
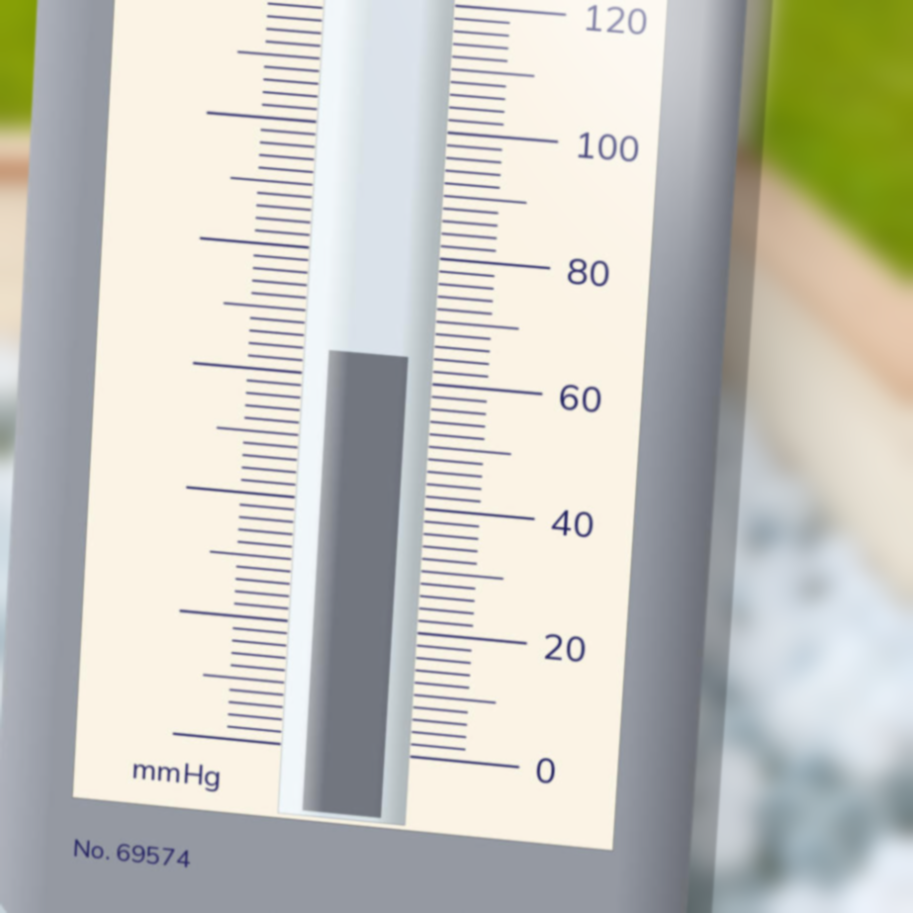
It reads {"value": 64, "unit": "mmHg"}
